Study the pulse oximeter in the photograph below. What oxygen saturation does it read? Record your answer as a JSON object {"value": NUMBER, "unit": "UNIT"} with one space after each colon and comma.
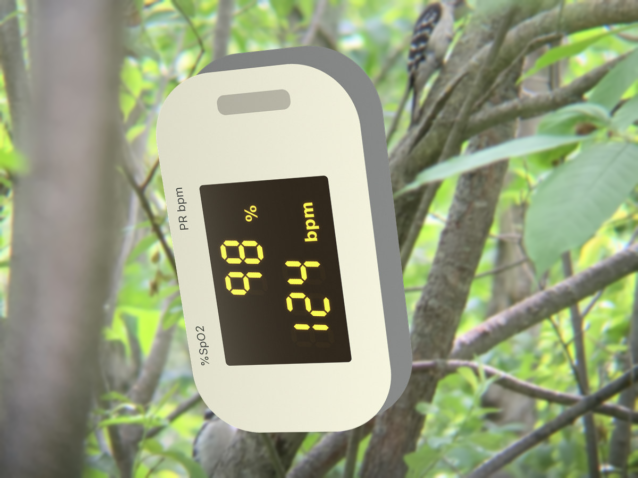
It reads {"value": 98, "unit": "%"}
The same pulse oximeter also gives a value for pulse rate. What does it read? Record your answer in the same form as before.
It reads {"value": 124, "unit": "bpm"}
